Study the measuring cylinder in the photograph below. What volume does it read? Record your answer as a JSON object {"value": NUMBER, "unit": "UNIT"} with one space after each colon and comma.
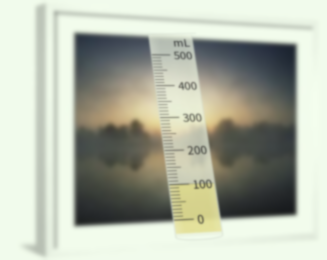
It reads {"value": 100, "unit": "mL"}
